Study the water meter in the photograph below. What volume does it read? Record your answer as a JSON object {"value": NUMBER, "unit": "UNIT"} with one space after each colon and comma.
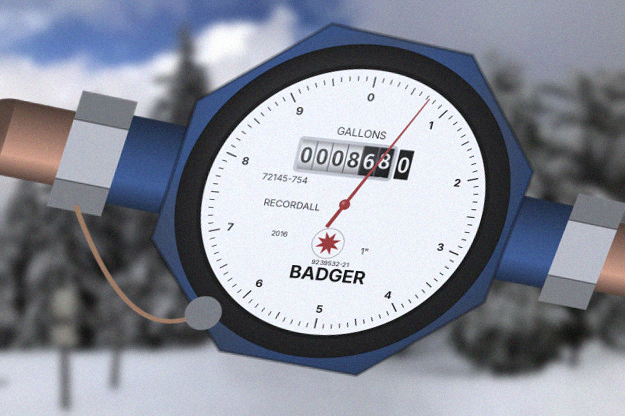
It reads {"value": 8680.7, "unit": "gal"}
